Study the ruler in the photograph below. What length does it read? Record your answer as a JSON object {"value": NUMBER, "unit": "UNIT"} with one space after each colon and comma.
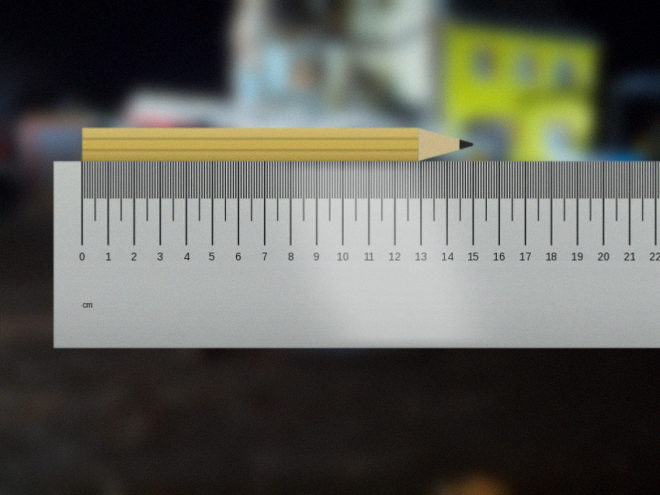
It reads {"value": 15, "unit": "cm"}
